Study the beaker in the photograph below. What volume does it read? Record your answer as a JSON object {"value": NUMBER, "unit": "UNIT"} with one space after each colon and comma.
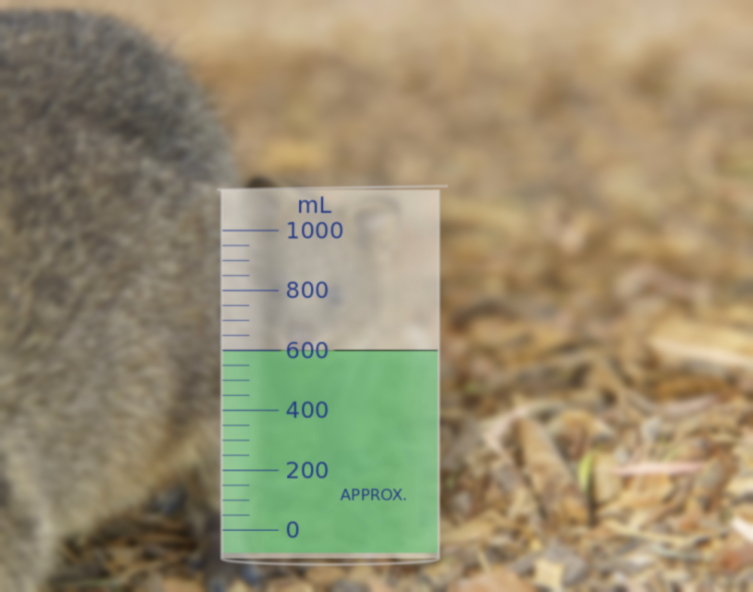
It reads {"value": 600, "unit": "mL"}
